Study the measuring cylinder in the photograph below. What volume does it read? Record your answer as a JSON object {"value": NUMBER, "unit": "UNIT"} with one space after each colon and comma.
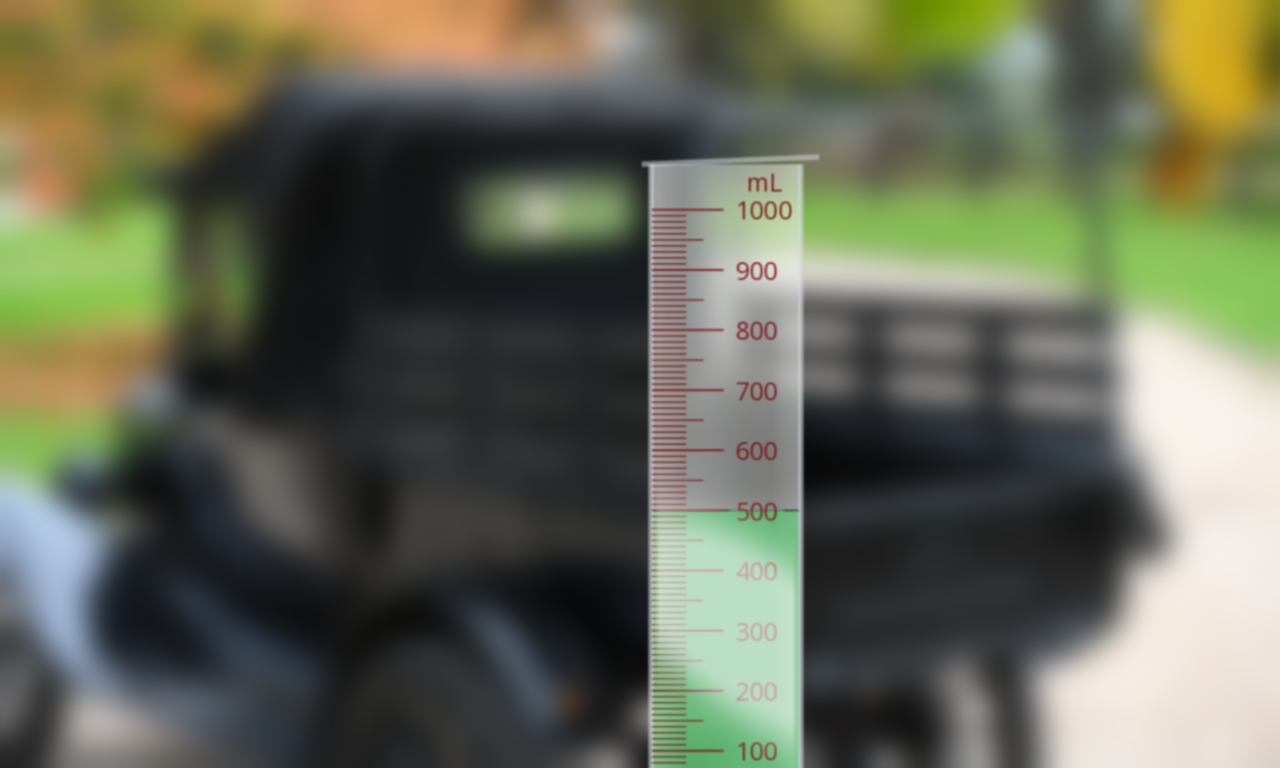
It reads {"value": 500, "unit": "mL"}
